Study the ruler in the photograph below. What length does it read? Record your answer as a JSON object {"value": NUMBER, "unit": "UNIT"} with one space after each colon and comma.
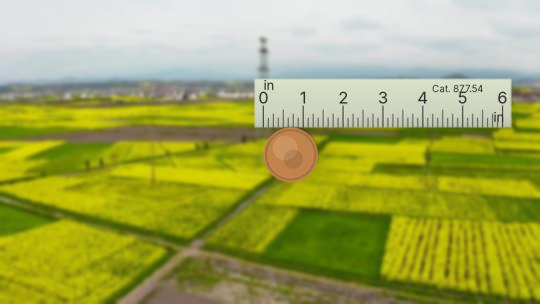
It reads {"value": 1.375, "unit": "in"}
